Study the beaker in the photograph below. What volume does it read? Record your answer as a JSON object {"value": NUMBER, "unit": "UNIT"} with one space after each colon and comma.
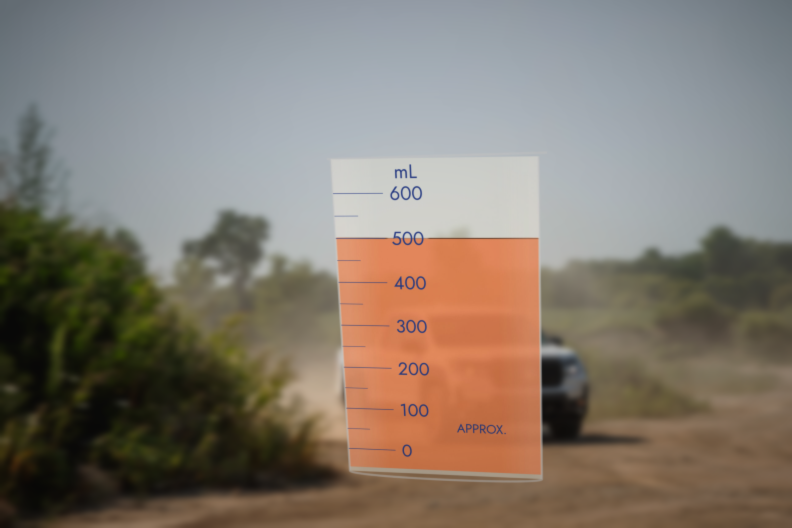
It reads {"value": 500, "unit": "mL"}
